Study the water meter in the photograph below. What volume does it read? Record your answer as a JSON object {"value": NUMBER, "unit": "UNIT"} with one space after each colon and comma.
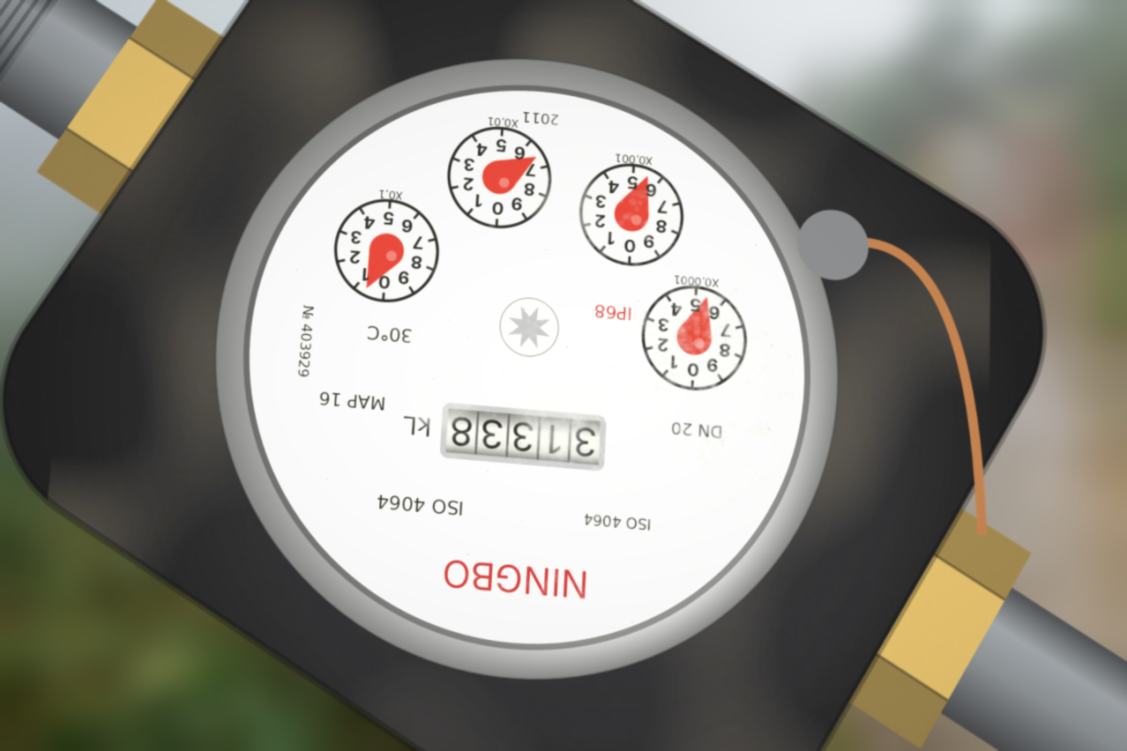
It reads {"value": 31338.0655, "unit": "kL"}
